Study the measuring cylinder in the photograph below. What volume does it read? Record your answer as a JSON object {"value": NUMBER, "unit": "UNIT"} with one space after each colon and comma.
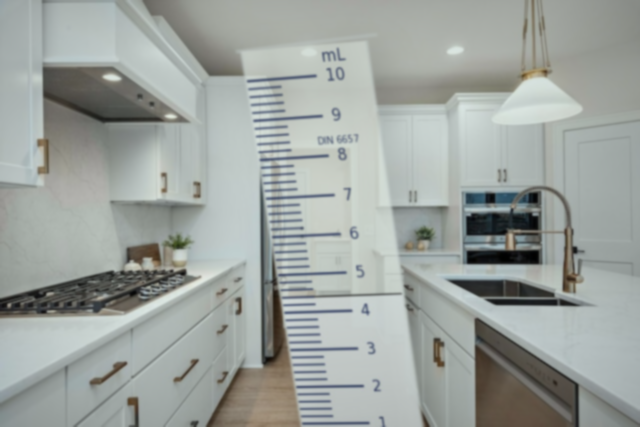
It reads {"value": 4.4, "unit": "mL"}
